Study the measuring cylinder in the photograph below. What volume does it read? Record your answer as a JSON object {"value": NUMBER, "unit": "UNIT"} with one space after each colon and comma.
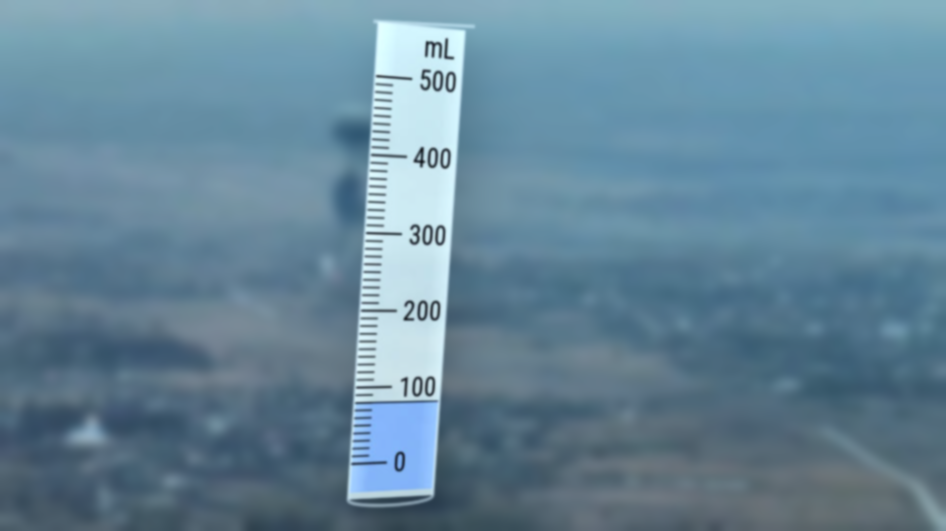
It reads {"value": 80, "unit": "mL"}
